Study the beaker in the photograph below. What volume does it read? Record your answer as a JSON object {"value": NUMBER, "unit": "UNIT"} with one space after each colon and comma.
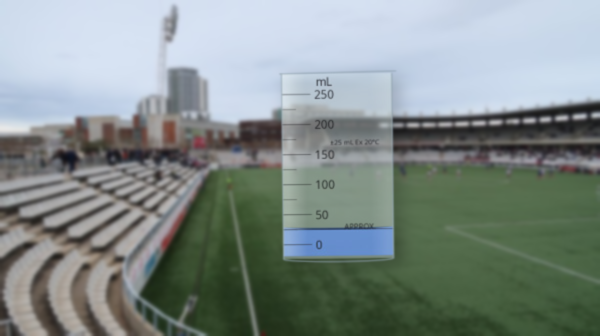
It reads {"value": 25, "unit": "mL"}
